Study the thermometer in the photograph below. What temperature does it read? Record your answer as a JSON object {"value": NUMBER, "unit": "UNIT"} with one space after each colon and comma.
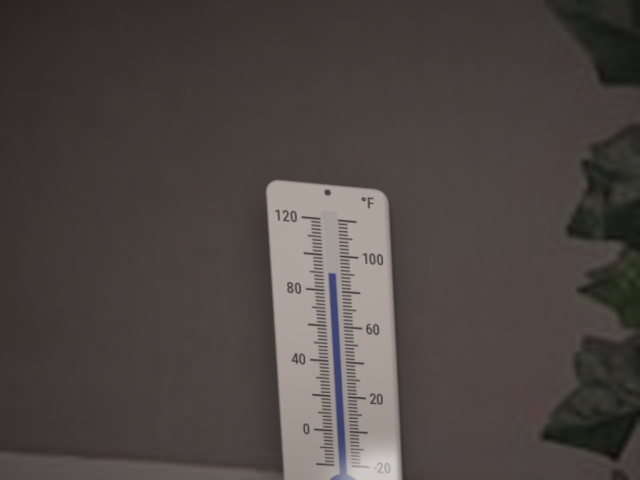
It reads {"value": 90, "unit": "°F"}
